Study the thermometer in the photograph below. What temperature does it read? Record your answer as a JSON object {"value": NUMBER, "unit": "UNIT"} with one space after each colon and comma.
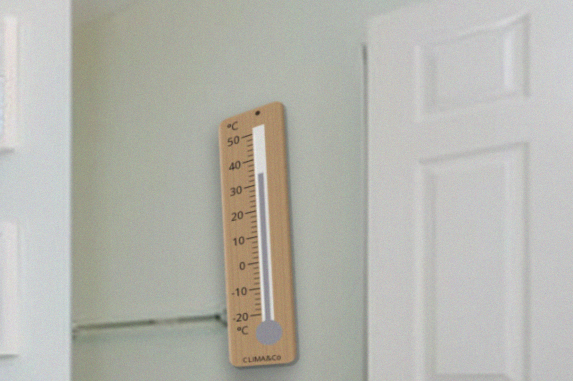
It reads {"value": 34, "unit": "°C"}
